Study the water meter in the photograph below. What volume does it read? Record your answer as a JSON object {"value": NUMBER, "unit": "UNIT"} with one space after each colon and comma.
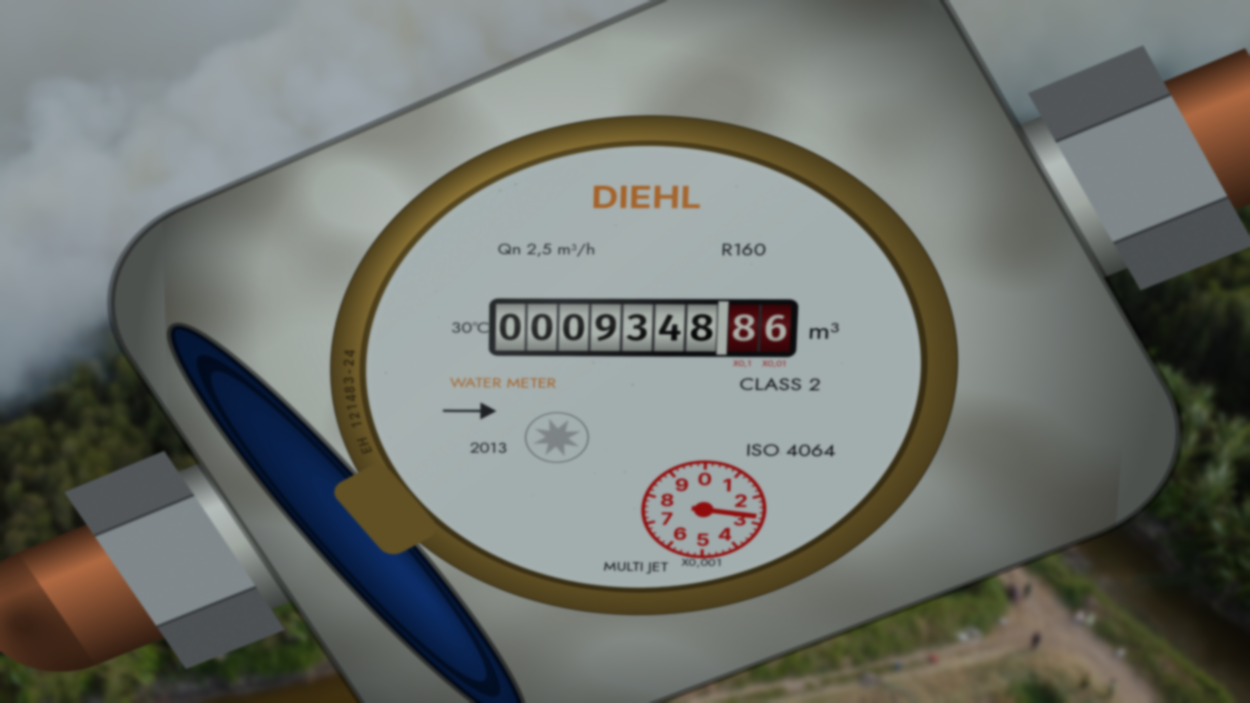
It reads {"value": 9348.862, "unit": "m³"}
